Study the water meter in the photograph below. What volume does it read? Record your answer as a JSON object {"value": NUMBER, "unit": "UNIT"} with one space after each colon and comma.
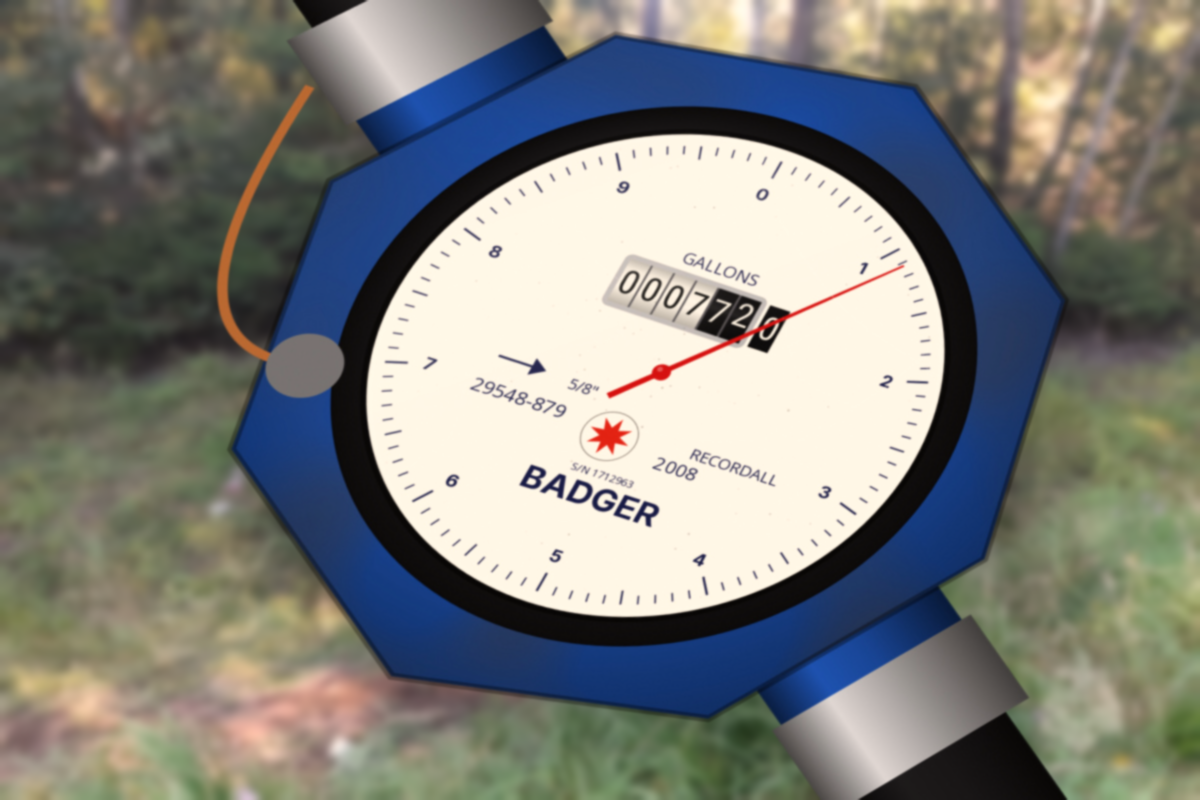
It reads {"value": 7721.1, "unit": "gal"}
